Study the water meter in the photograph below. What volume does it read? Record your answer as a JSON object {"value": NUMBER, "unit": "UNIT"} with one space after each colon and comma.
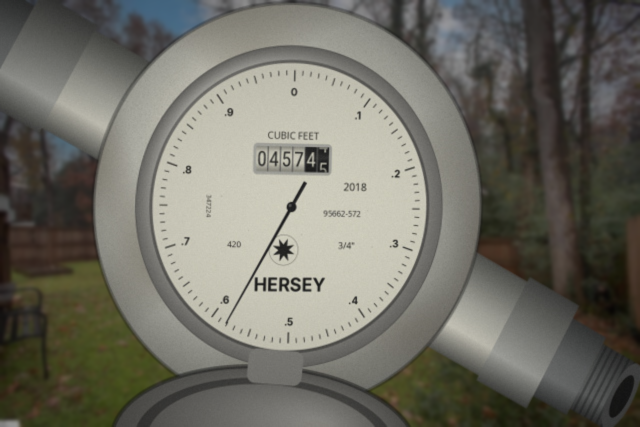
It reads {"value": 45744.58, "unit": "ft³"}
